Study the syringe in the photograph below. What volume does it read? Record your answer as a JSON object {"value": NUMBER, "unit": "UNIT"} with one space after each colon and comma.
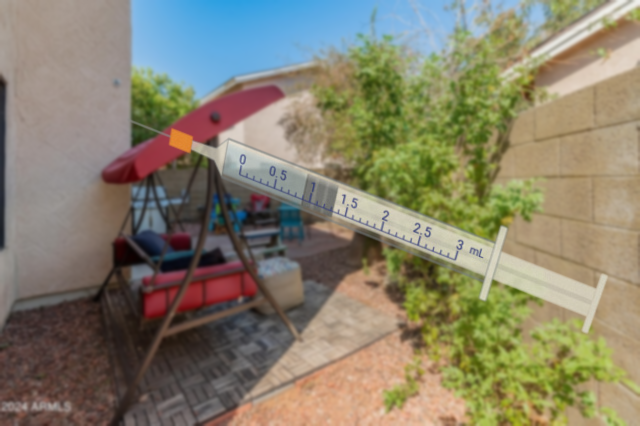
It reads {"value": 0.9, "unit": "mL"}
